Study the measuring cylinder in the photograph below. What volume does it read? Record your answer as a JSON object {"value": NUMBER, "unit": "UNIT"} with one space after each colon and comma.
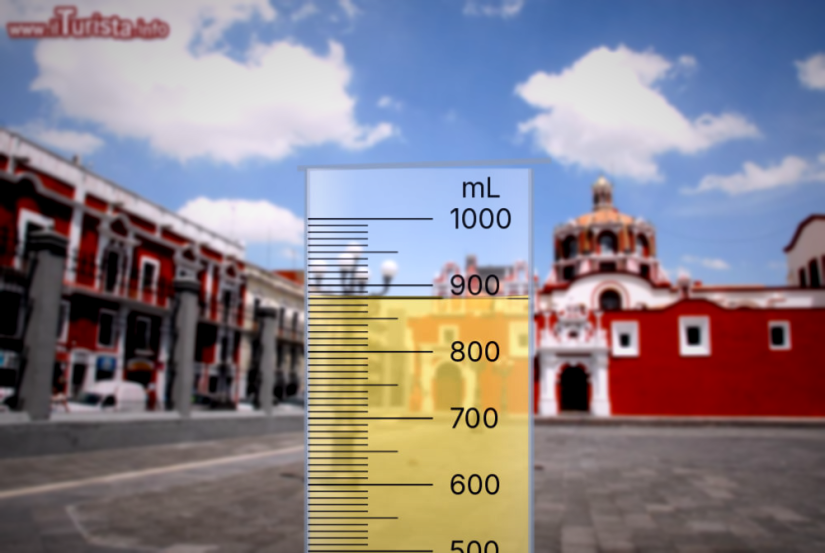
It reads {"value": 880, "unit": "mL"}
